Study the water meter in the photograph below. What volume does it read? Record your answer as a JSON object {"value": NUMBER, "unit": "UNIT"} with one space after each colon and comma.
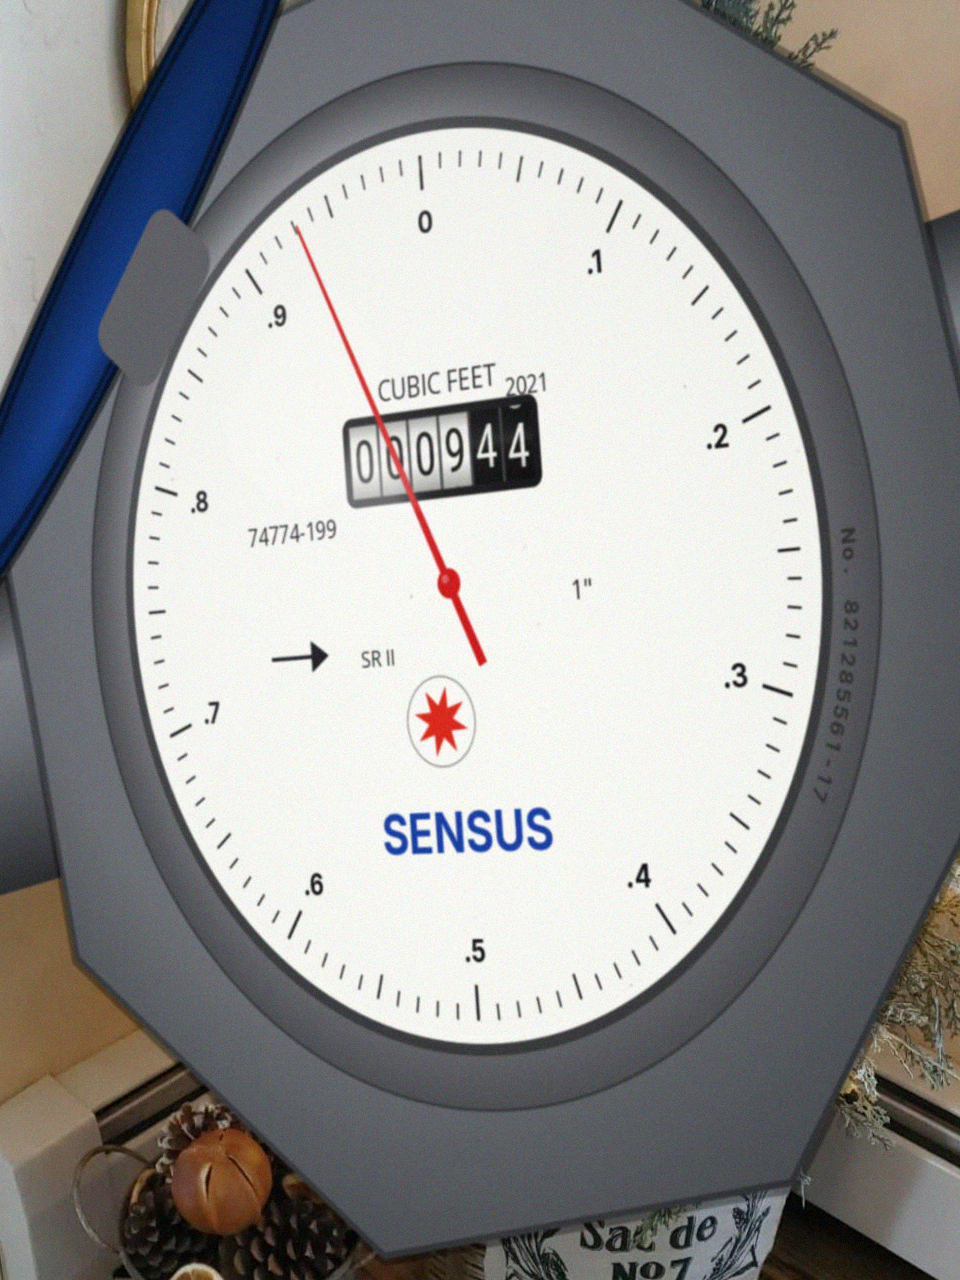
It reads {"value": 943.93, "unit": "ft³"}
